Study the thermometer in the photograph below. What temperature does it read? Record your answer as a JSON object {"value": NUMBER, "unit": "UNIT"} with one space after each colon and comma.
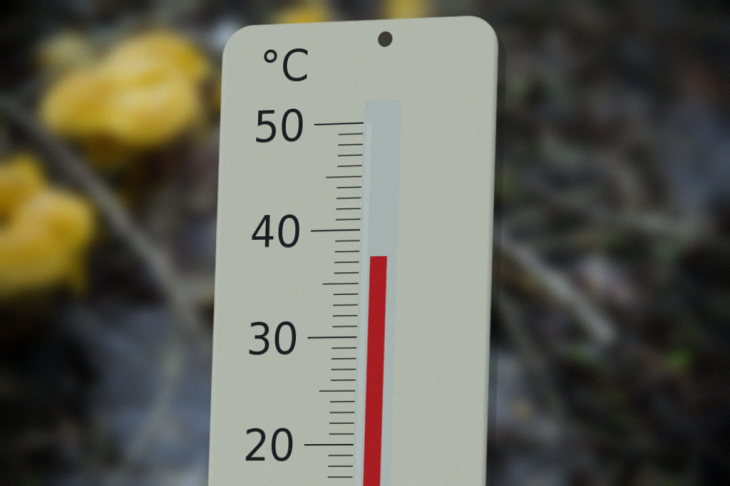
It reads {"value": 37.5, "unit": "°C"}
